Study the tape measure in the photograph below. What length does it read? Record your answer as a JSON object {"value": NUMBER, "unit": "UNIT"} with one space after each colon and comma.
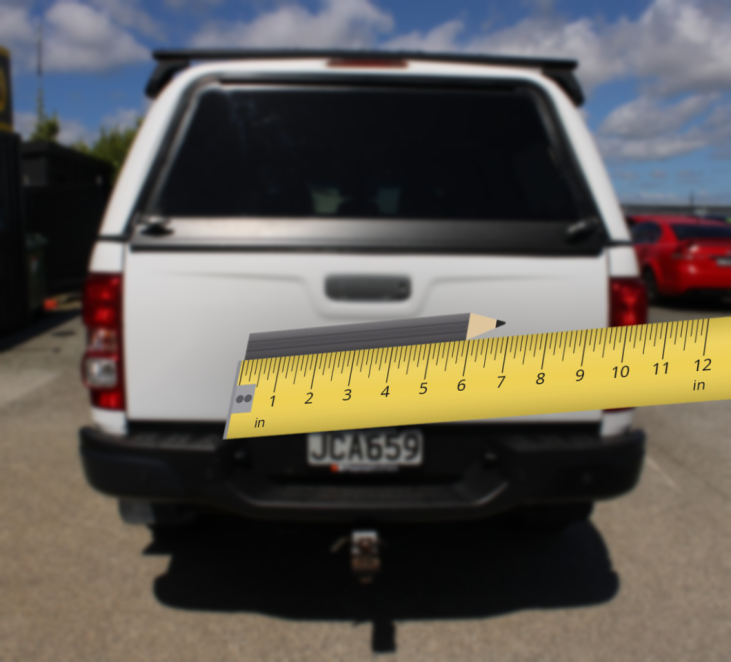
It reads {"value": 6.875, "unit": "in"}
